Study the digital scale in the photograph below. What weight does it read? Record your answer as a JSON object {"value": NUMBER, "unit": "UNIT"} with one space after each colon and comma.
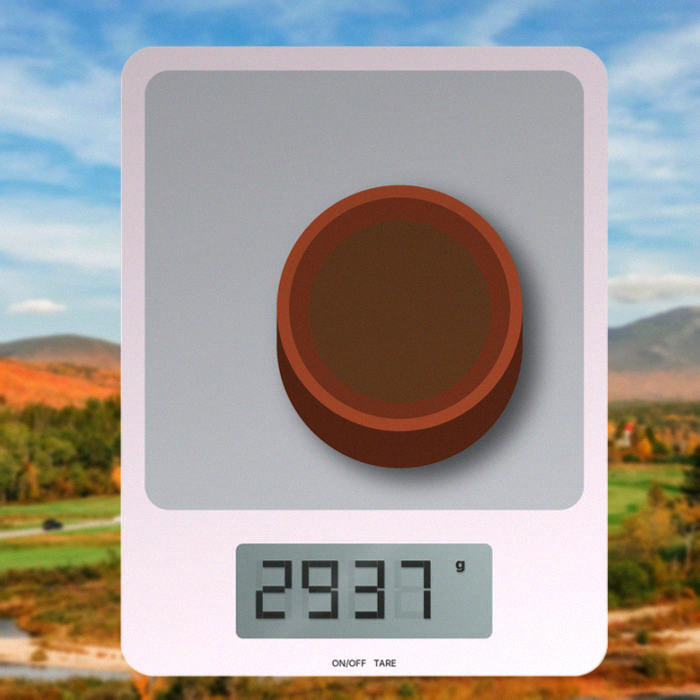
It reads {"value": 2937, "unit": "g"}
